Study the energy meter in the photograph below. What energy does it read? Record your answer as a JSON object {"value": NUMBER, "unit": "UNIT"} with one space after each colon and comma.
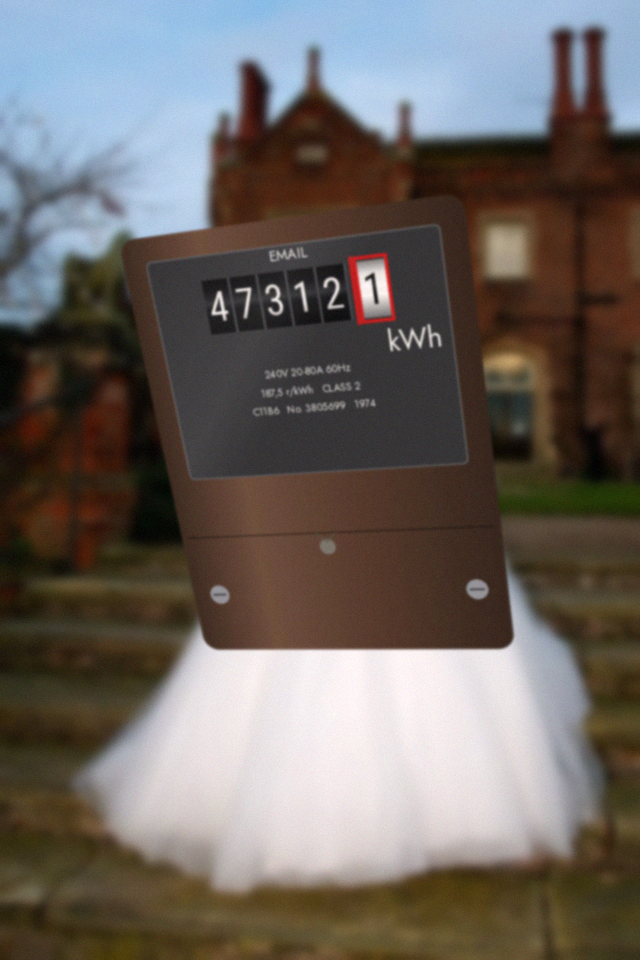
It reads {"value": 47312.1, "unit": "kWh"}
